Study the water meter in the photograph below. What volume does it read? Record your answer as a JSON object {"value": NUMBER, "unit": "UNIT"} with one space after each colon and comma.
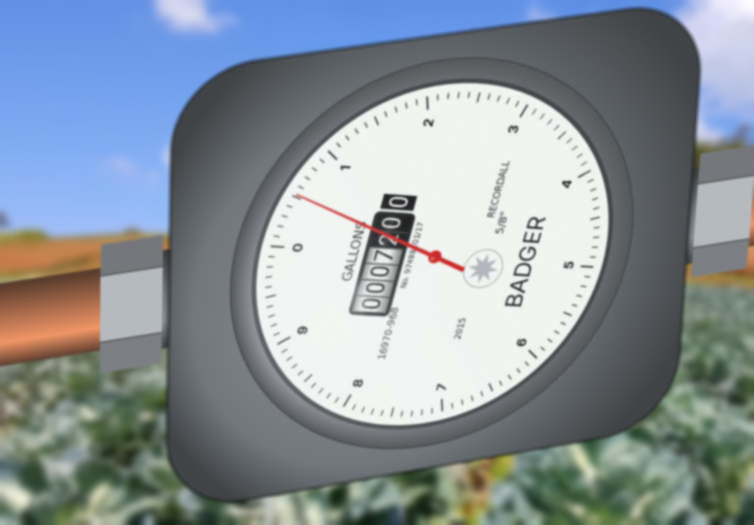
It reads {"value": 7200.5, "unit": "gal"}
